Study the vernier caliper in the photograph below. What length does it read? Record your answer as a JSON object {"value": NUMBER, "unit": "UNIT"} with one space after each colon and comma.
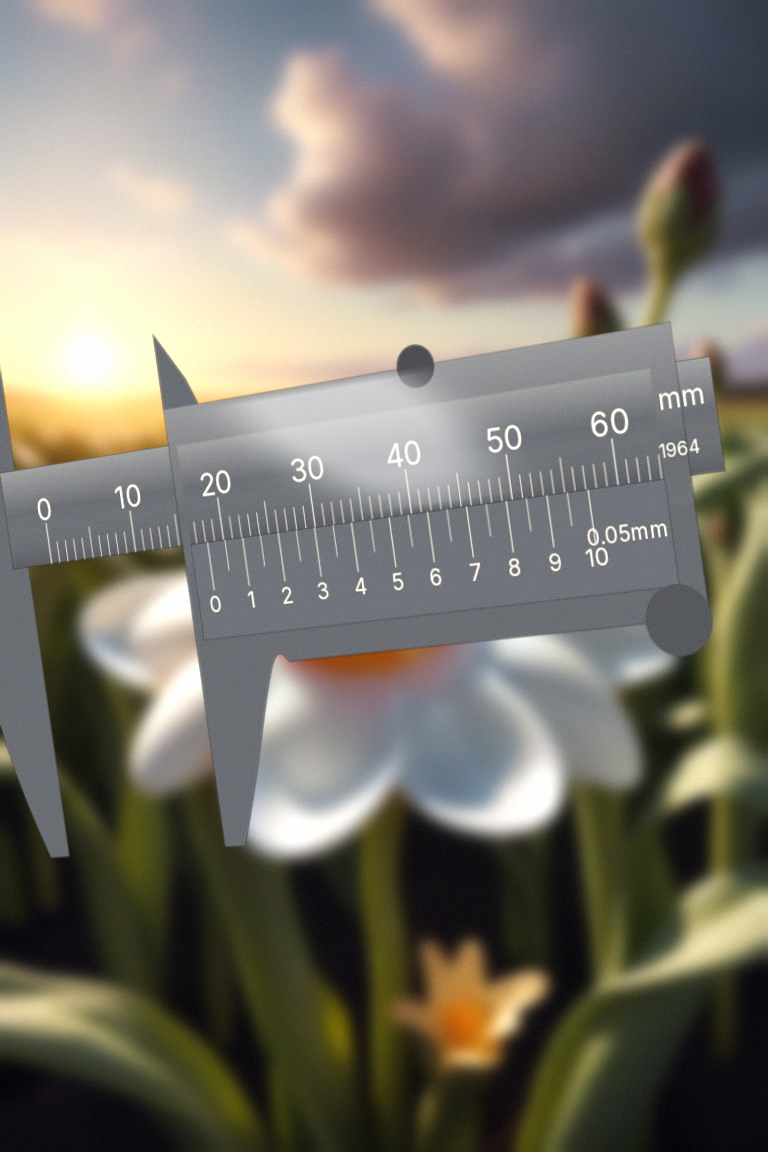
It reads {"value": 18.2, "unit": "mm"}
